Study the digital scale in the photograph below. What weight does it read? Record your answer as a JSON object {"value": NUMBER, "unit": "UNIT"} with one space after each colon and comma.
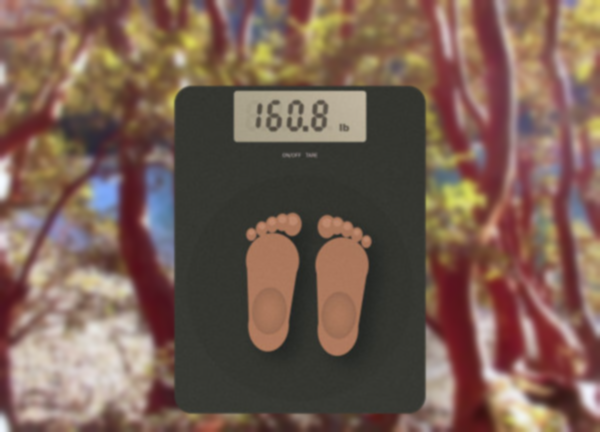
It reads {"value": 160.8, "unit": "lb"}
